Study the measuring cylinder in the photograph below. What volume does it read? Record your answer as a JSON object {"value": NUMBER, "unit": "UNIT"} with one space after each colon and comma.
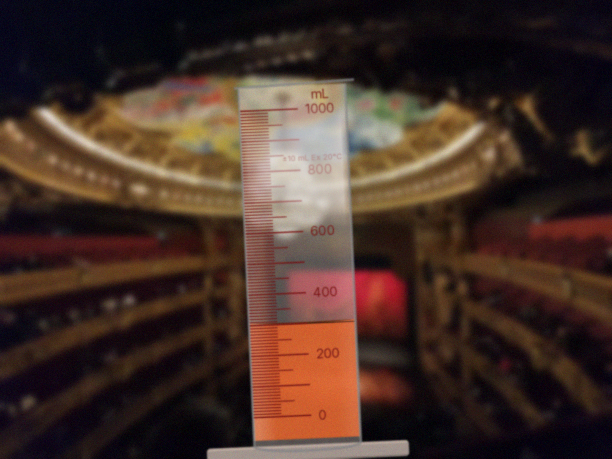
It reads {"value": 300, "unit": "mL"}
